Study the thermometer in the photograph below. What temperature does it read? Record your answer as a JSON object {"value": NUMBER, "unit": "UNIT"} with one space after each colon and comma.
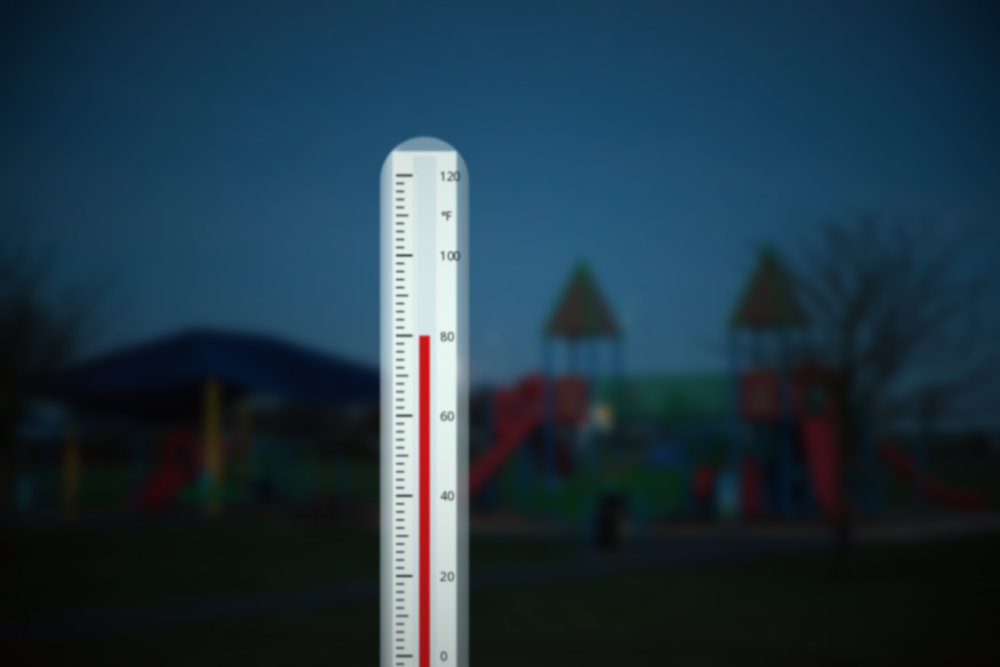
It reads {"value": 80, "unit": "°F"}
